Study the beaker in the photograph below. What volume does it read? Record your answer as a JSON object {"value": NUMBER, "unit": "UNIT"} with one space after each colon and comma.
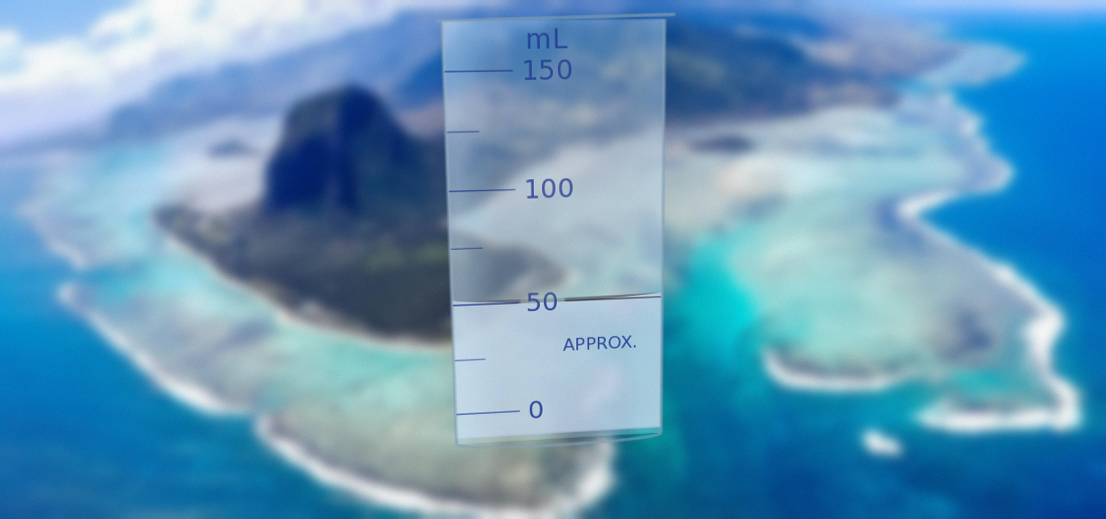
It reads {"value": 50, "unit": "mL"}
